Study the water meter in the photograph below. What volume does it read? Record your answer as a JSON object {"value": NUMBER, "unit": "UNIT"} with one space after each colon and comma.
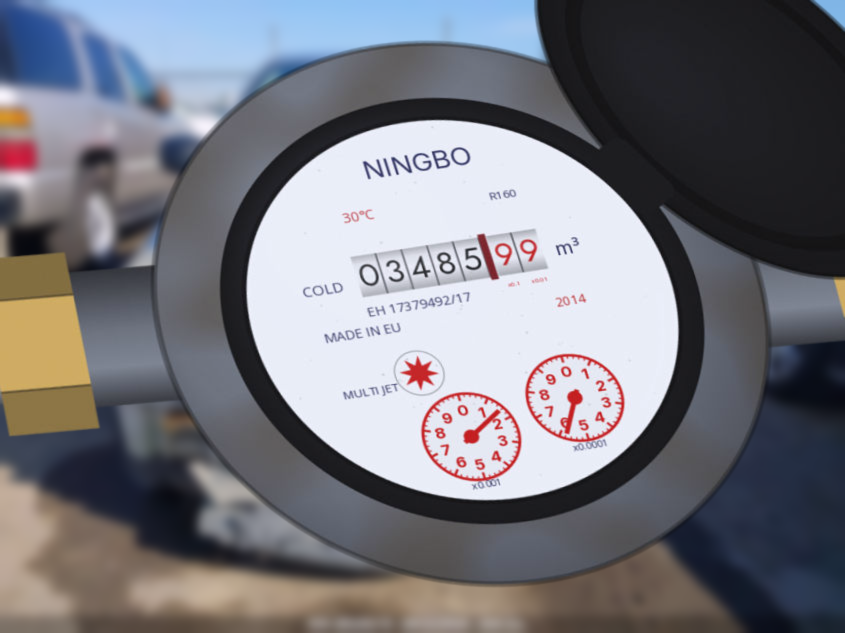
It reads {"value": 3485.9915, "unit": "m³"}
